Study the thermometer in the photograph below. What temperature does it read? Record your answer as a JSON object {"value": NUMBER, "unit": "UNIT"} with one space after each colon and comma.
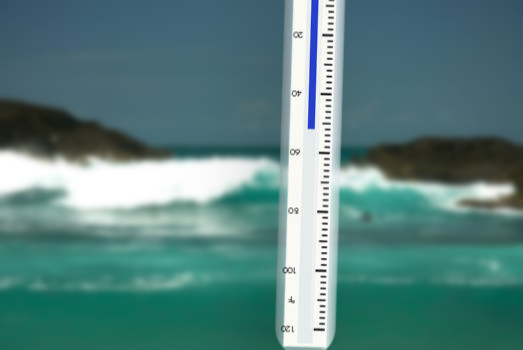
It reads {"value": 52, "unit": "°F"}
